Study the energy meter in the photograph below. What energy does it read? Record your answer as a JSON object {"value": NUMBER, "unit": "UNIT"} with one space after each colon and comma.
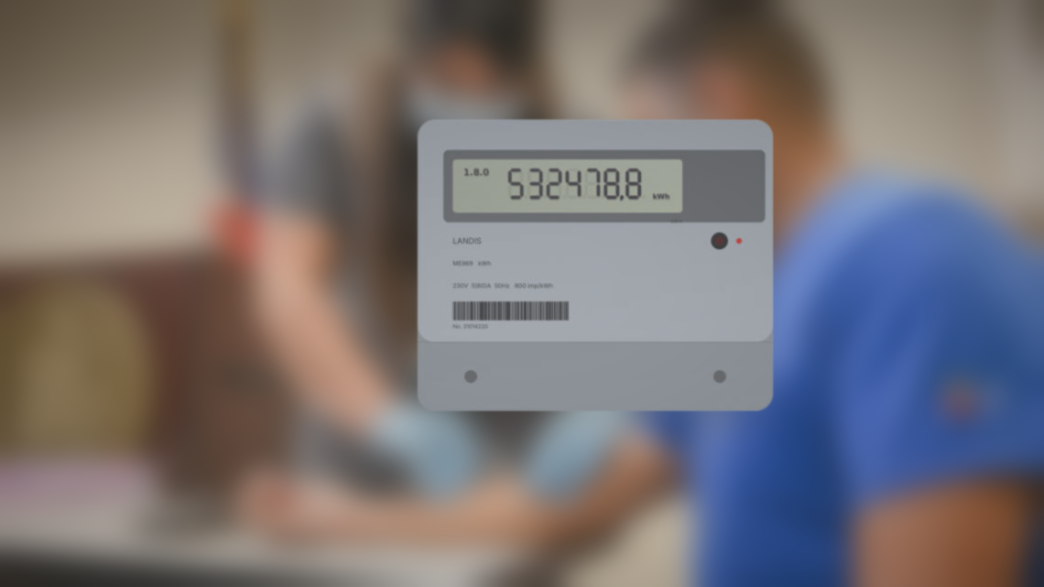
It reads {"value": 532478.8, "unit": "kWh"}
